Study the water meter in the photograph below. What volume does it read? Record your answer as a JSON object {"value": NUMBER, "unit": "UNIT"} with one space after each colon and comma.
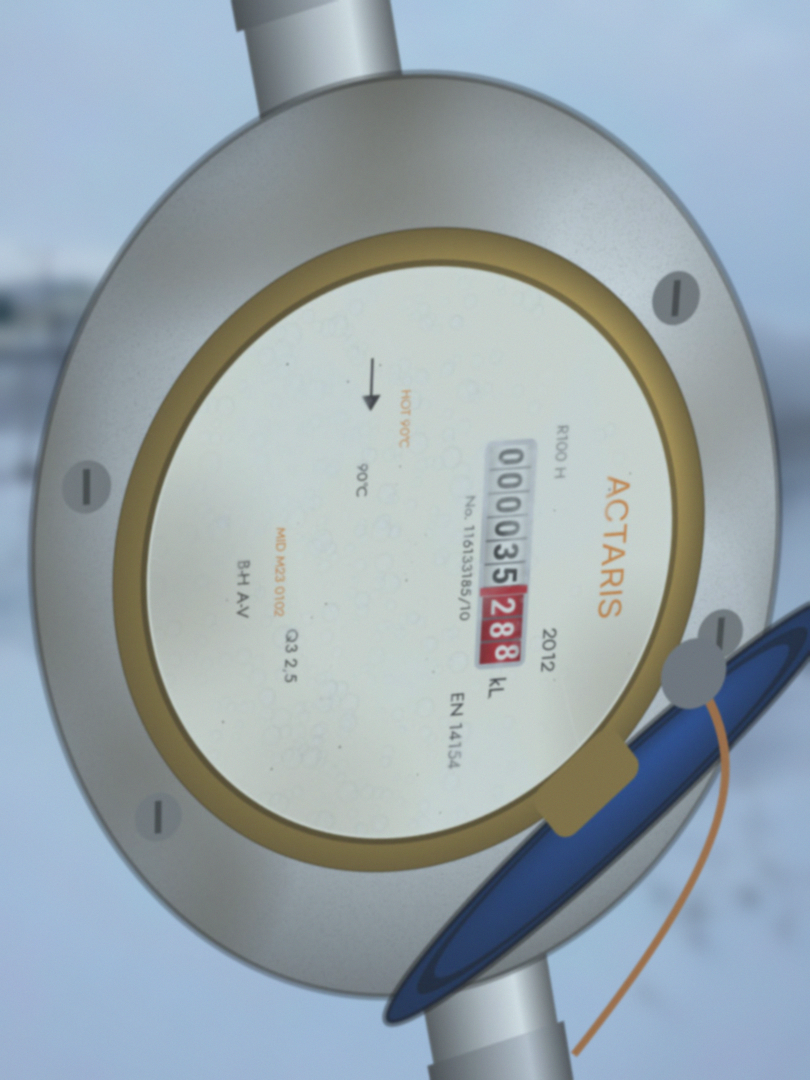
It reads {"value": 35.288, "unit": "kL"}
